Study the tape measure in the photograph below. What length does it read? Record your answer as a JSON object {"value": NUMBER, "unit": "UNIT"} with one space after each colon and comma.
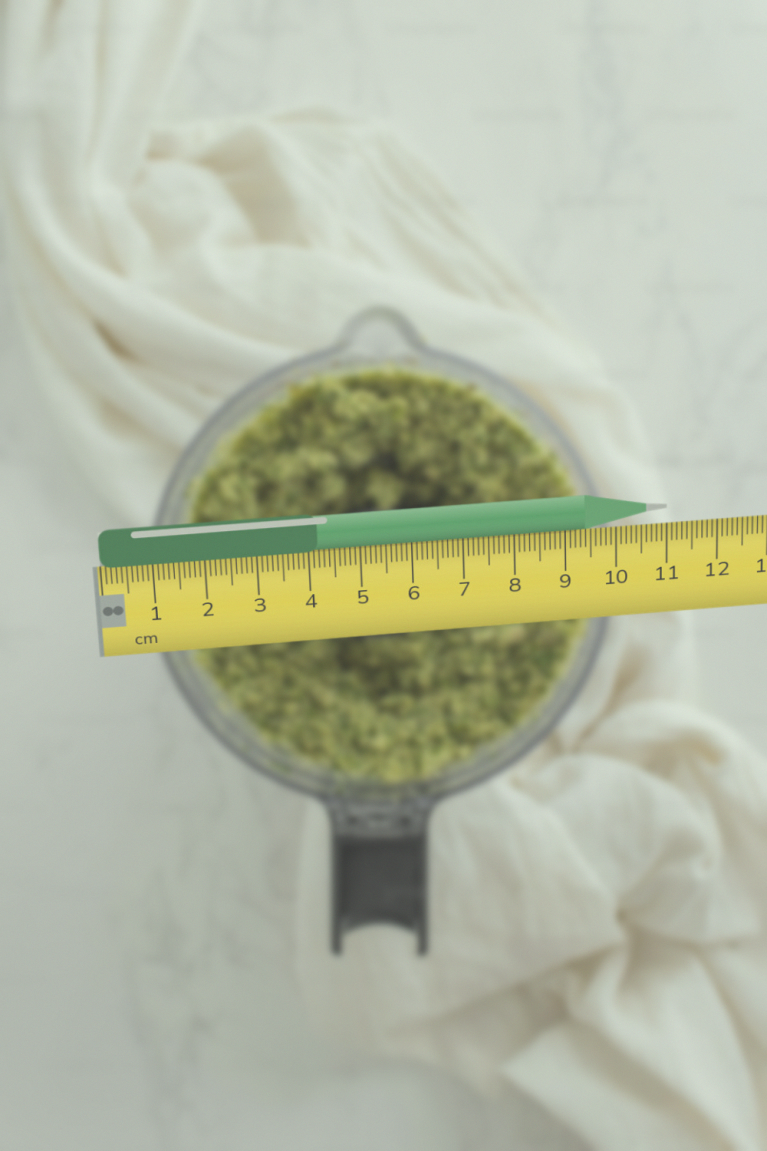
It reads {"value": 11, "unit": "cm"}
